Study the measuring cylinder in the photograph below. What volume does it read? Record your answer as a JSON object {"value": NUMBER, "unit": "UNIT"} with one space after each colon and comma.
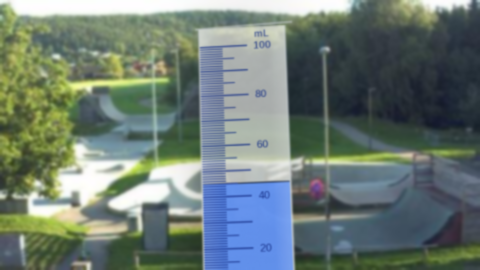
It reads {"value": 45, "unit": "mL"}
